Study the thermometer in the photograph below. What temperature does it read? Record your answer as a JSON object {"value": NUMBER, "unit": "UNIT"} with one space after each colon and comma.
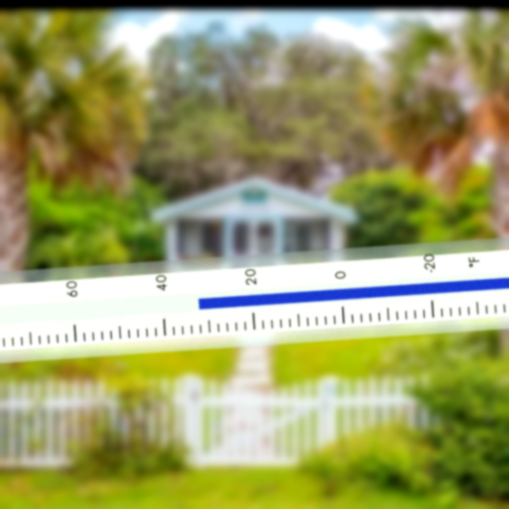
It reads {"value": 32, "unit": "°F"}
